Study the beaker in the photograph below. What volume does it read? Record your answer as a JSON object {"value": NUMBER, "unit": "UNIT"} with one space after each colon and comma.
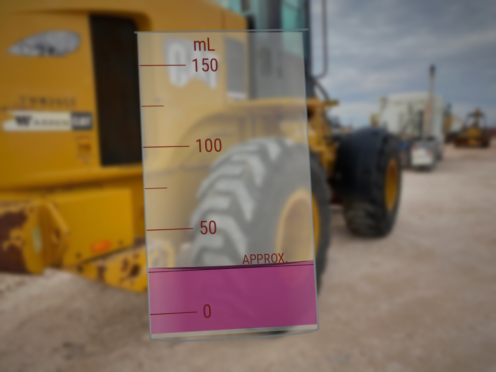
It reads {"value": 25, "unit": "mL"}
